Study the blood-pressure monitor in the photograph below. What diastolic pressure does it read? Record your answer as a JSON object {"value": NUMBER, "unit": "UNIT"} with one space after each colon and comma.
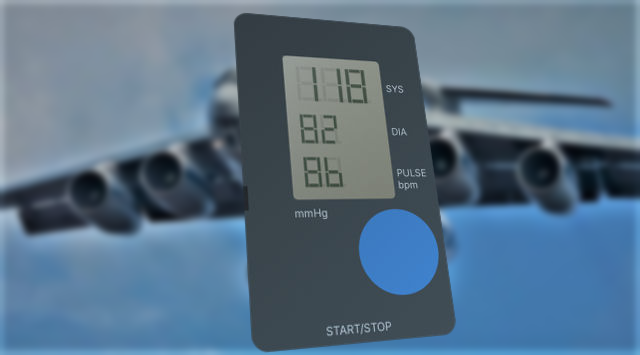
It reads {"value": 82, "unit": "mmHg"}
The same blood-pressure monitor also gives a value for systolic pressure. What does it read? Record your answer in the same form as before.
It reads {"value": 118, "unit": "mmHg"}
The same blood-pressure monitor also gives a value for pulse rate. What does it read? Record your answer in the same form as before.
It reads {"value": 86, "unit": "bpm"}
